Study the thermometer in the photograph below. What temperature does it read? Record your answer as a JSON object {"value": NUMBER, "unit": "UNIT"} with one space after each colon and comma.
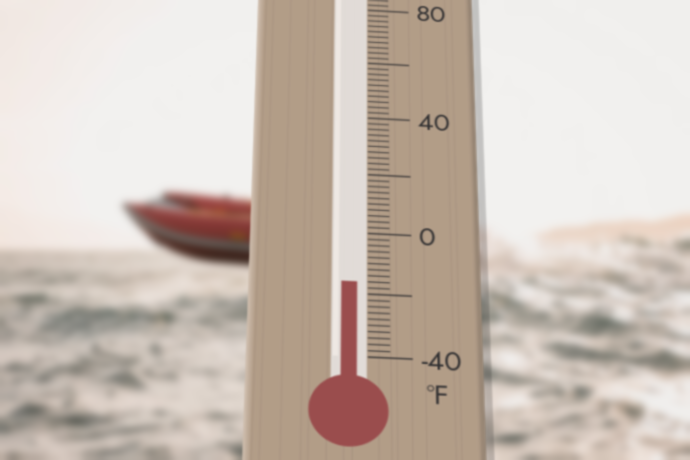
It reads {"value": -16, "unit": "°F"}
